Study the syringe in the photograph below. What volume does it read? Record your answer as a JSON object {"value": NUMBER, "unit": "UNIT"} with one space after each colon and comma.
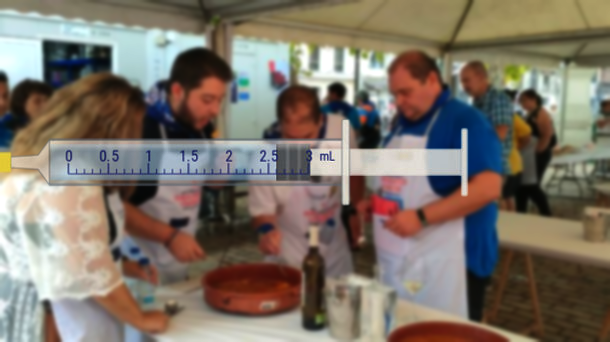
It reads {"value": 2.6, "unit": "mL"}
